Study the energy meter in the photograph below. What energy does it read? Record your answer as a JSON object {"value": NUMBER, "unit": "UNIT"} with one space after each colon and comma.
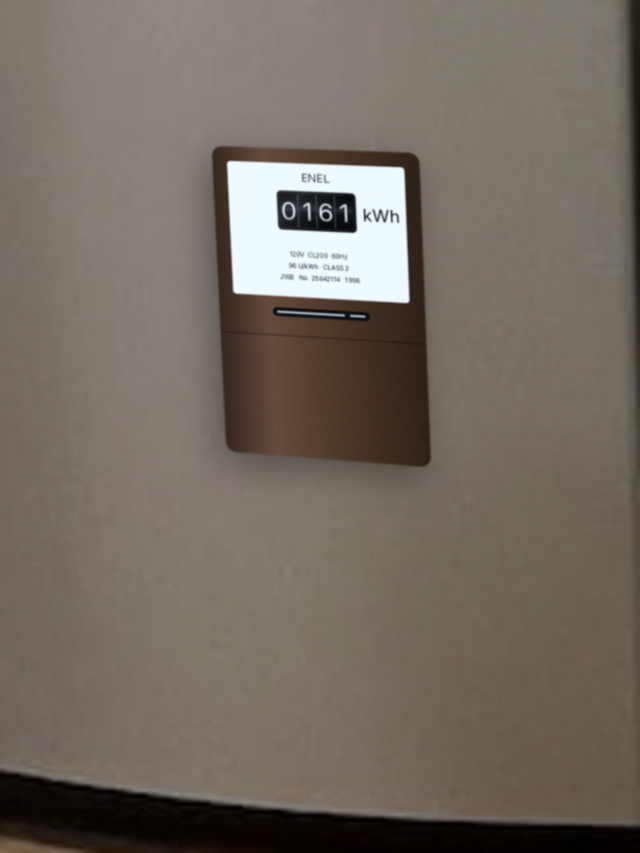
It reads {"value": 161, "unit": "kWh"}
